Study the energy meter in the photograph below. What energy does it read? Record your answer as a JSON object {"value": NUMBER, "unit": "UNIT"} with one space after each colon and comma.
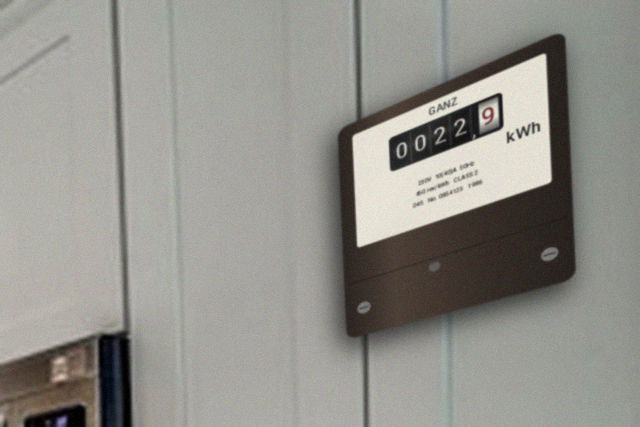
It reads {"value": 22.9, "unit": "kWh"}
